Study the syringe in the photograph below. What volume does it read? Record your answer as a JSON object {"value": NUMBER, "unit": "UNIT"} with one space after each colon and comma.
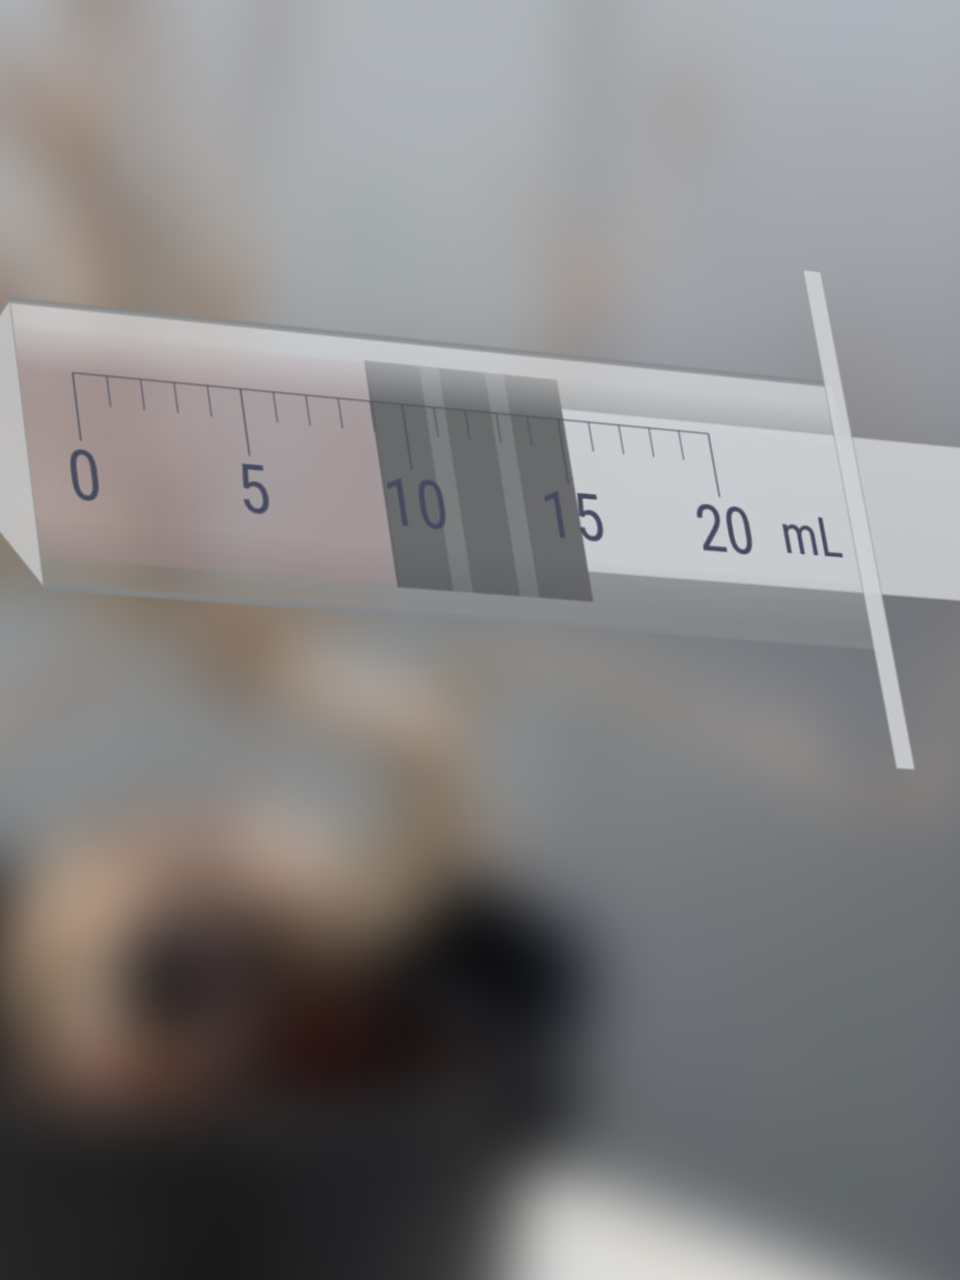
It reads {"value": 9, "unit": "mL"}
